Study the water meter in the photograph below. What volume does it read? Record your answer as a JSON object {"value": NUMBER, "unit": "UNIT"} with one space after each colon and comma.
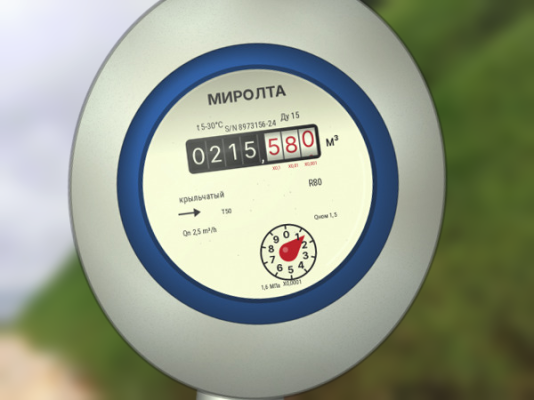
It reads {"value": 215.5801, "unit": "m³"}
